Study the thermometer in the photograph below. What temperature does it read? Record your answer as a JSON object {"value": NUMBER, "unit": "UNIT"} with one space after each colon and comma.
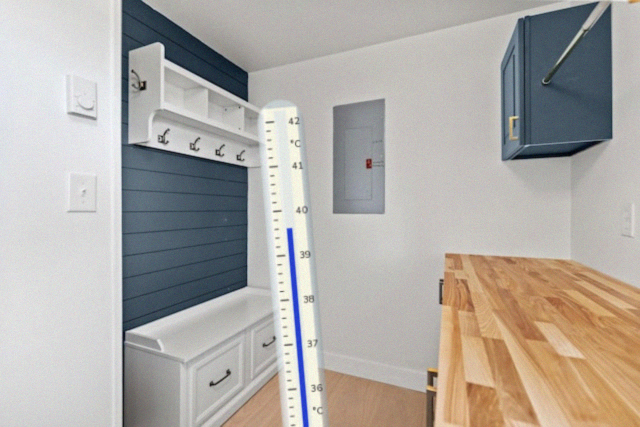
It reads {"value": 39.6, "unit": "°C"}
